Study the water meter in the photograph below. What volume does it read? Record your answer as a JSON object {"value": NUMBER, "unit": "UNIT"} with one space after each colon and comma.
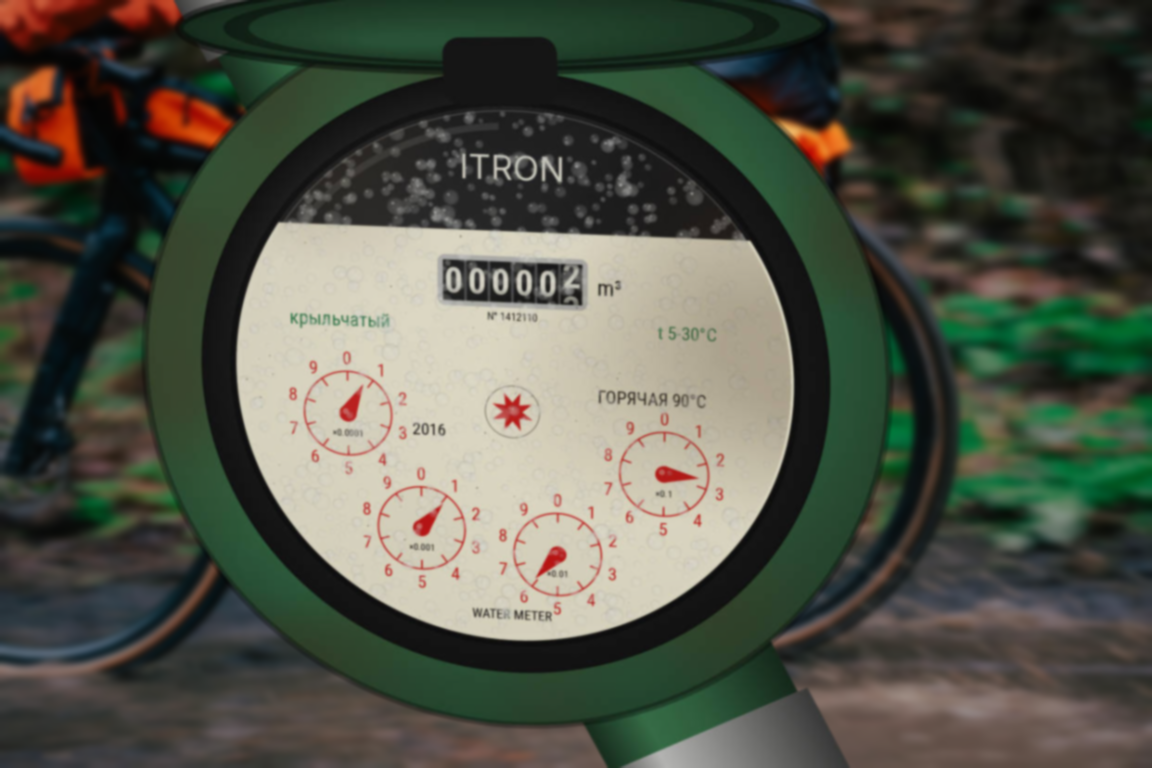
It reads {"value": 2.2610, "unit": "m³"}
